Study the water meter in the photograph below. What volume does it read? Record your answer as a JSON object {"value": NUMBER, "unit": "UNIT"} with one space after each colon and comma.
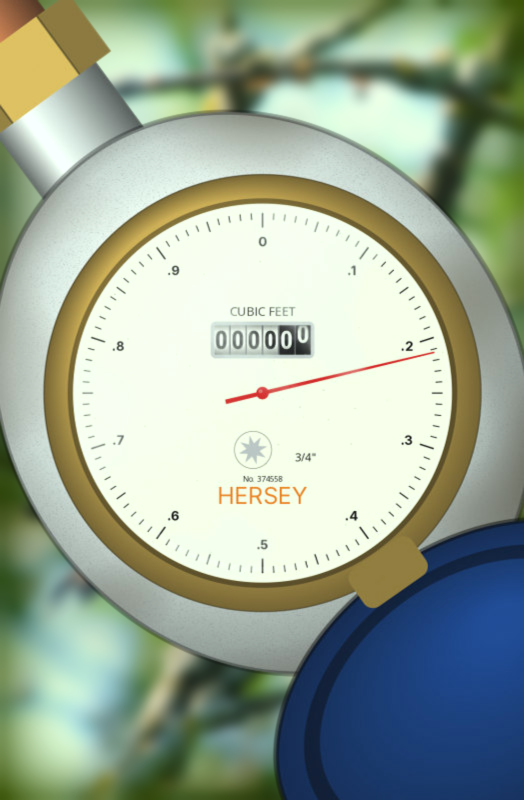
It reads {"value": 0.21, "unit": "ft³"}
